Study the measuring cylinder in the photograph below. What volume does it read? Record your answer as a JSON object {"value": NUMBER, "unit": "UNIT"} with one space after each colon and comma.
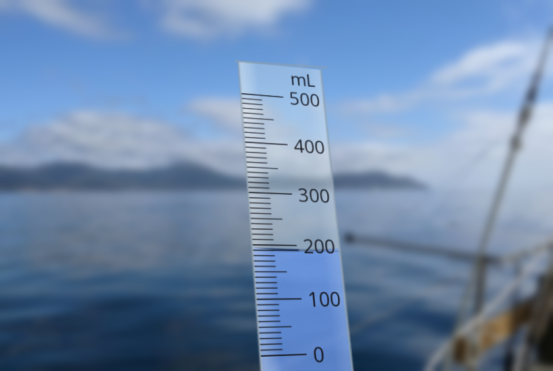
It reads {"value": 190, "unit": "mL"}
